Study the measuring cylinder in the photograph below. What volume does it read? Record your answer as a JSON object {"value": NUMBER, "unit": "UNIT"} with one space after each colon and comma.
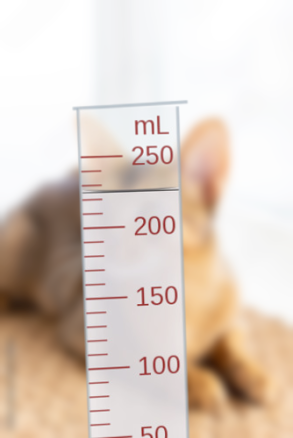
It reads {"value": 225, "unit": "mL"}
